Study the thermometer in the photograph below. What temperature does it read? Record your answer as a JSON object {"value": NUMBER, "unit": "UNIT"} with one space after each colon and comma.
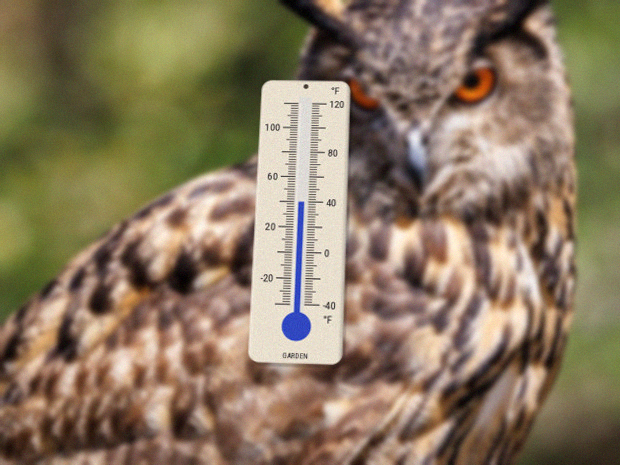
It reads {"value": 40, "unit": "°F"}
